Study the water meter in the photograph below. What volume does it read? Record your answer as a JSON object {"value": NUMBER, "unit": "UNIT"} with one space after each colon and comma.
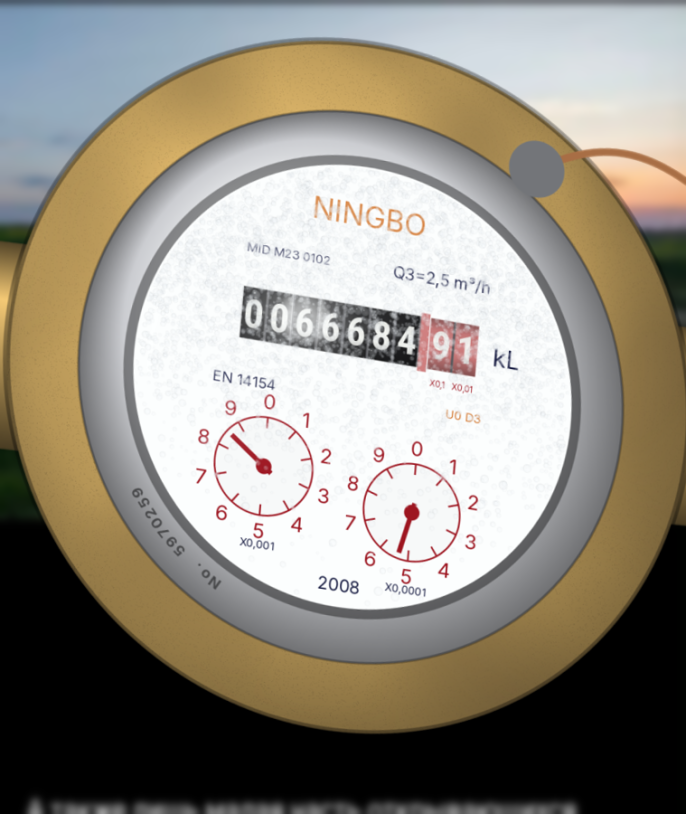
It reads {"value": 66684.9185, "unit": "kL"}
